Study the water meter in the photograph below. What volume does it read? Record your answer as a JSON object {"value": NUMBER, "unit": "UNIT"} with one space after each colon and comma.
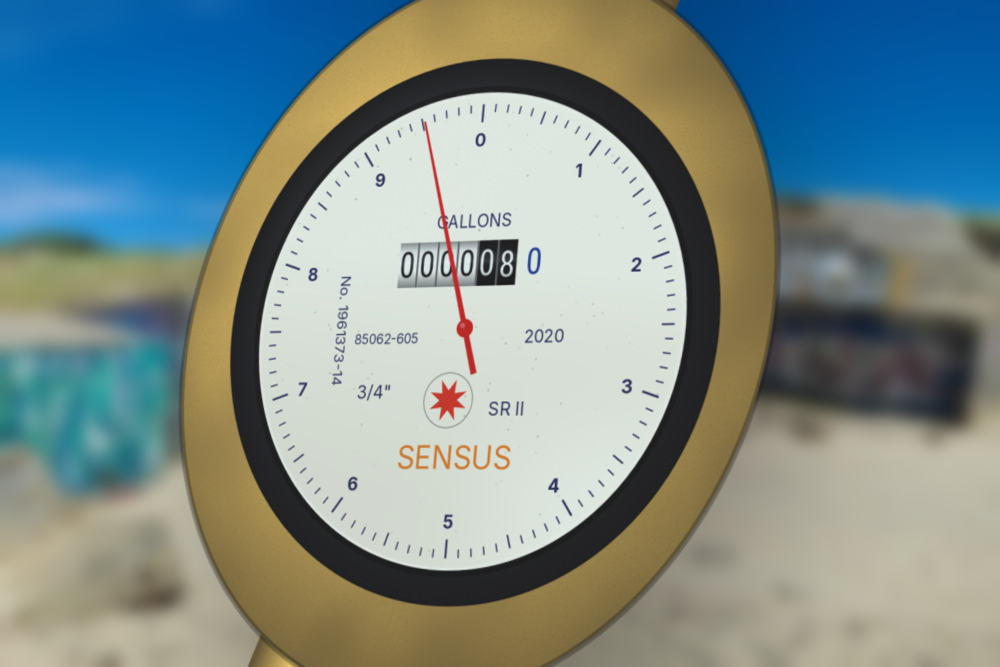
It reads {"value": 79.5, "unit": "gal"}
